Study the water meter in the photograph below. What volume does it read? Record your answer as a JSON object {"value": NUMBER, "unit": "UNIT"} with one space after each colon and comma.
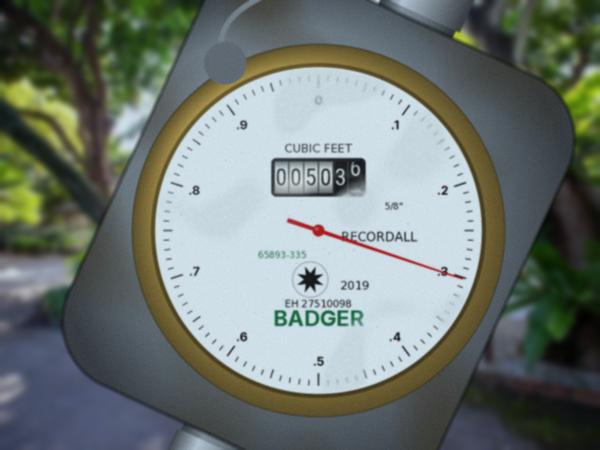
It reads {"value": 5036.30, "unit": "ft³"}
